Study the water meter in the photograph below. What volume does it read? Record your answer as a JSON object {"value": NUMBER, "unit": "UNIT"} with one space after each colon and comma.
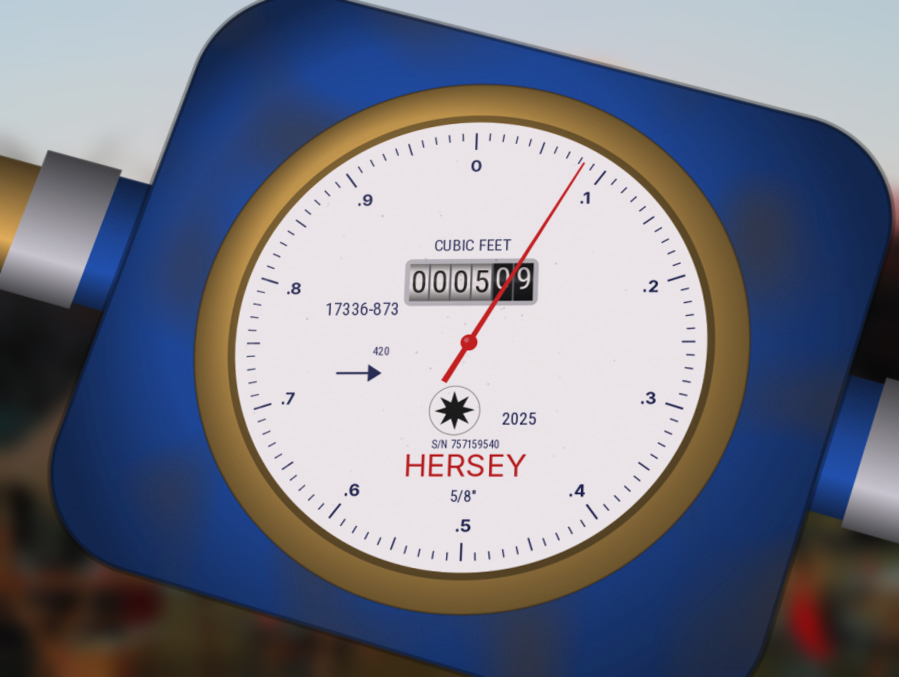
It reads {"value": 509.08, "unit": "ft³"}
